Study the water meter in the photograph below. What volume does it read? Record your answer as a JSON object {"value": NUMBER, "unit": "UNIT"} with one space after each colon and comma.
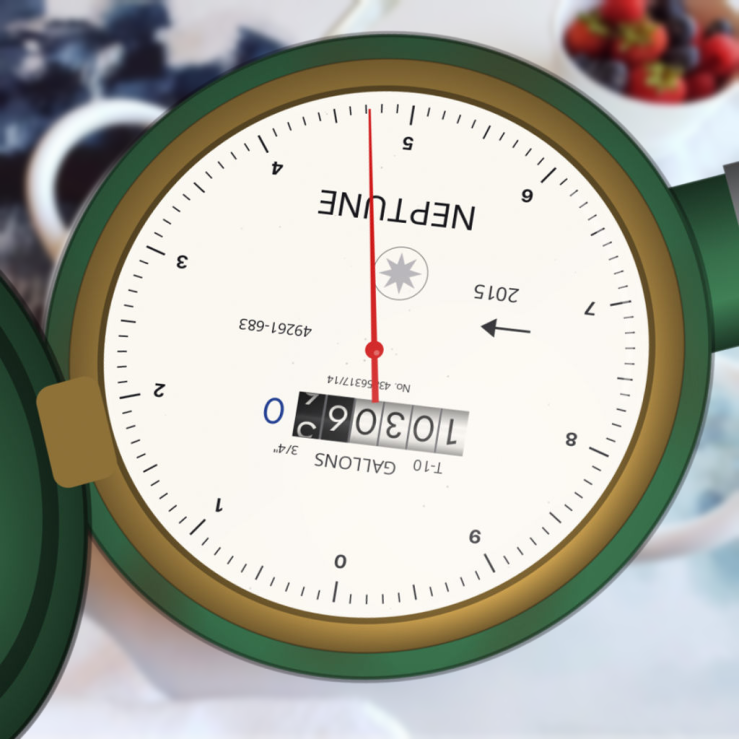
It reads {"value": 1030654.7, "unit": "gal"}
